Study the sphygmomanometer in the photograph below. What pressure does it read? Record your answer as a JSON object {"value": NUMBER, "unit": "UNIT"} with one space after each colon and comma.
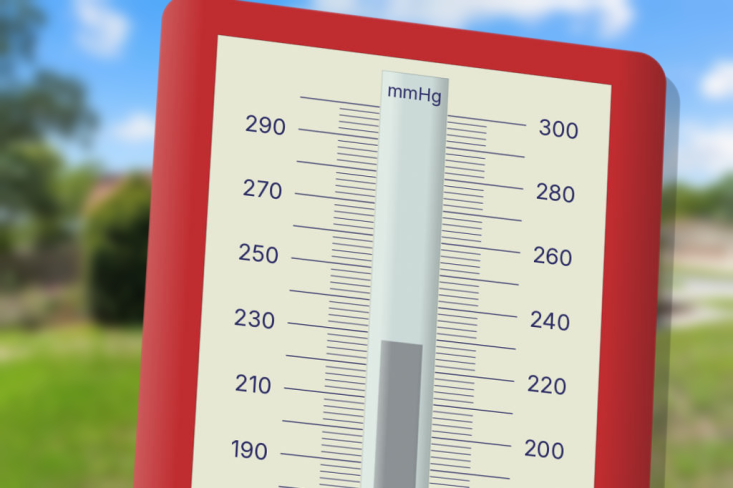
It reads {"value": 228, "unit": "mmHg"}
